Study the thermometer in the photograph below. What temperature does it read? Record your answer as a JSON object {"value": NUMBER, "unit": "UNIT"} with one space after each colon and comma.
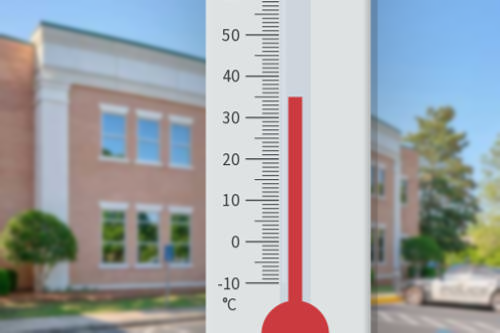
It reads {"value": 35, "unit": "°C"}
